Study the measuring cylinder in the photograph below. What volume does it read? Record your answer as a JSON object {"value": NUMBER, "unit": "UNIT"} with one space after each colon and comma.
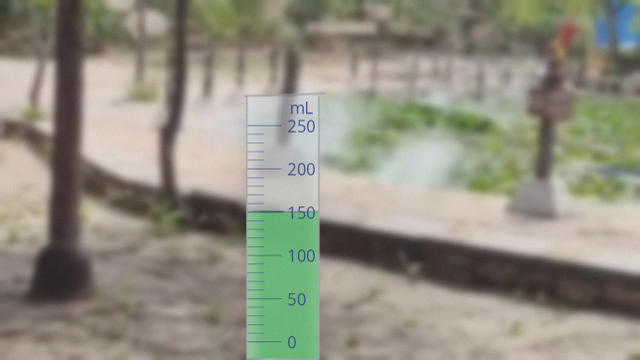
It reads {"value": 150, "unit": "mL"}
